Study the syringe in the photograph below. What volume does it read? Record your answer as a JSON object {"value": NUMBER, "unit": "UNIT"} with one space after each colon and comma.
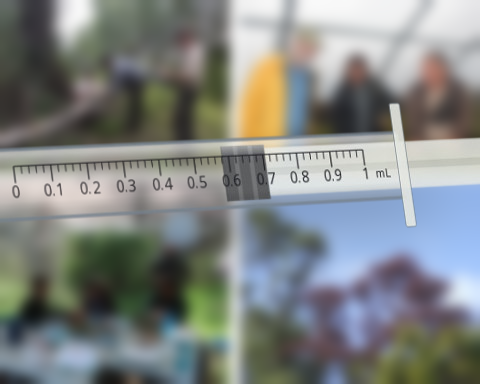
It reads {"value": 0.58, "unit": "mL"}
